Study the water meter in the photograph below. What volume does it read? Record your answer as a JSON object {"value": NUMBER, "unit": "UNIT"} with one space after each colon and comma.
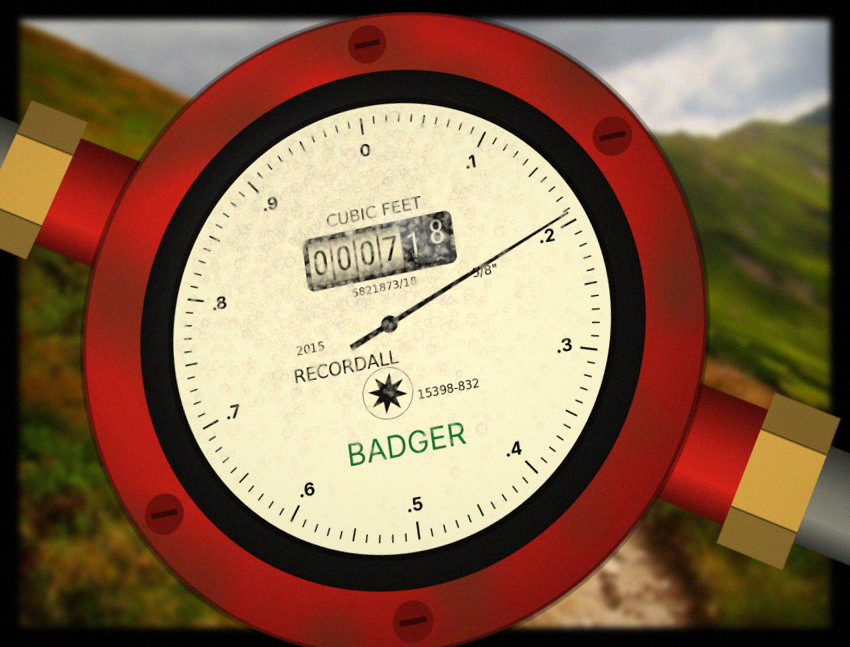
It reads {"value": 718.19, "unit": "ft³"}
